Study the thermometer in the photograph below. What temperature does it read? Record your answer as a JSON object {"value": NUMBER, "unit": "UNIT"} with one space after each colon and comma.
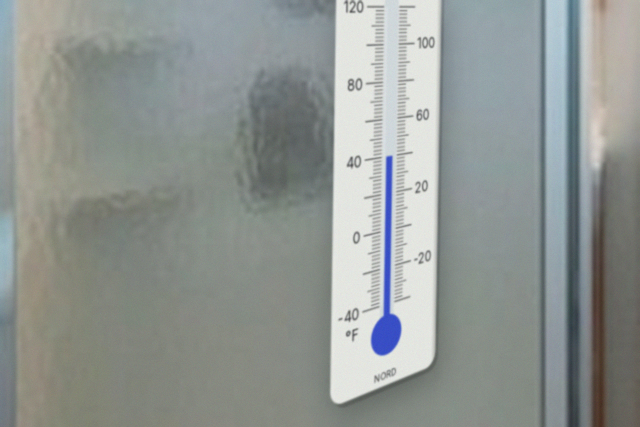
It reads {"value": 40, "unit": "°F"}
